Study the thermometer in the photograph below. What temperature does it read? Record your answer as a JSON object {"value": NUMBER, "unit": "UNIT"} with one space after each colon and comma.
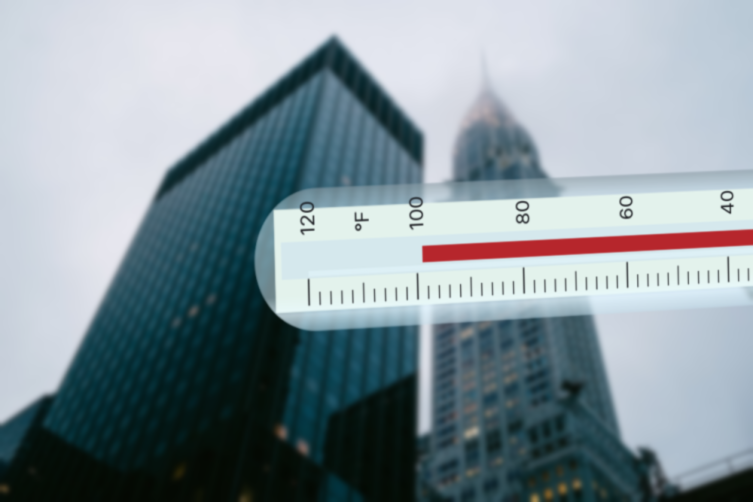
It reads {"value": 99, "unit": "°F"}
